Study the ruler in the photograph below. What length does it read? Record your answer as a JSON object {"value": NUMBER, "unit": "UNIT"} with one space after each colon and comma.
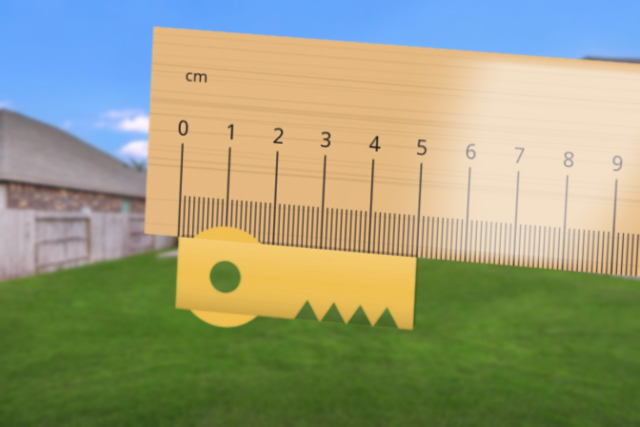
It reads {"value": 5, "unit": "cm"}
